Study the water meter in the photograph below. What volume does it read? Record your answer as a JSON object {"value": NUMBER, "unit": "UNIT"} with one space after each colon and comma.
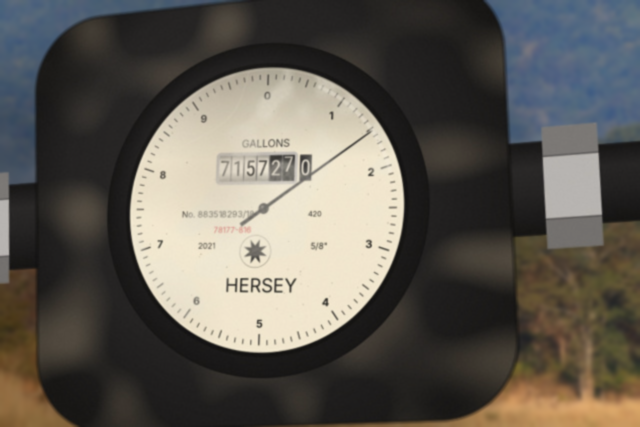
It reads {"value": 7157271.5, "unit": "gal"}
